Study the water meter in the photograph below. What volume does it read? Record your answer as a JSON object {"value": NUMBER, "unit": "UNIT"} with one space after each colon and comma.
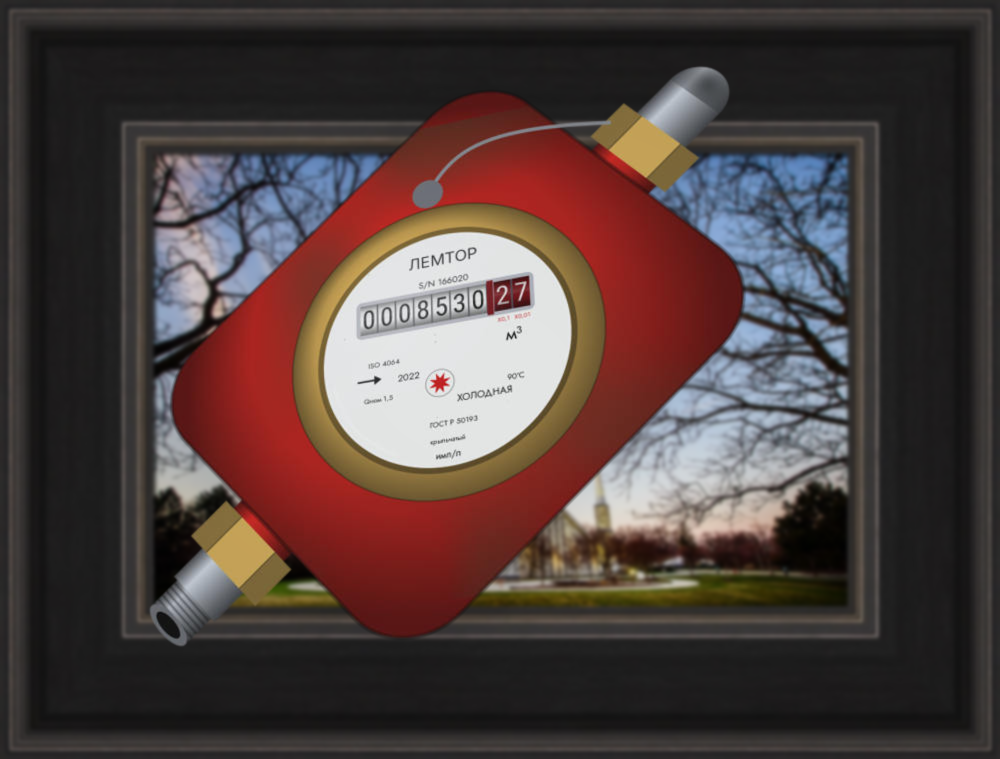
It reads {"value": 8530.27, "unit": "m³"}
